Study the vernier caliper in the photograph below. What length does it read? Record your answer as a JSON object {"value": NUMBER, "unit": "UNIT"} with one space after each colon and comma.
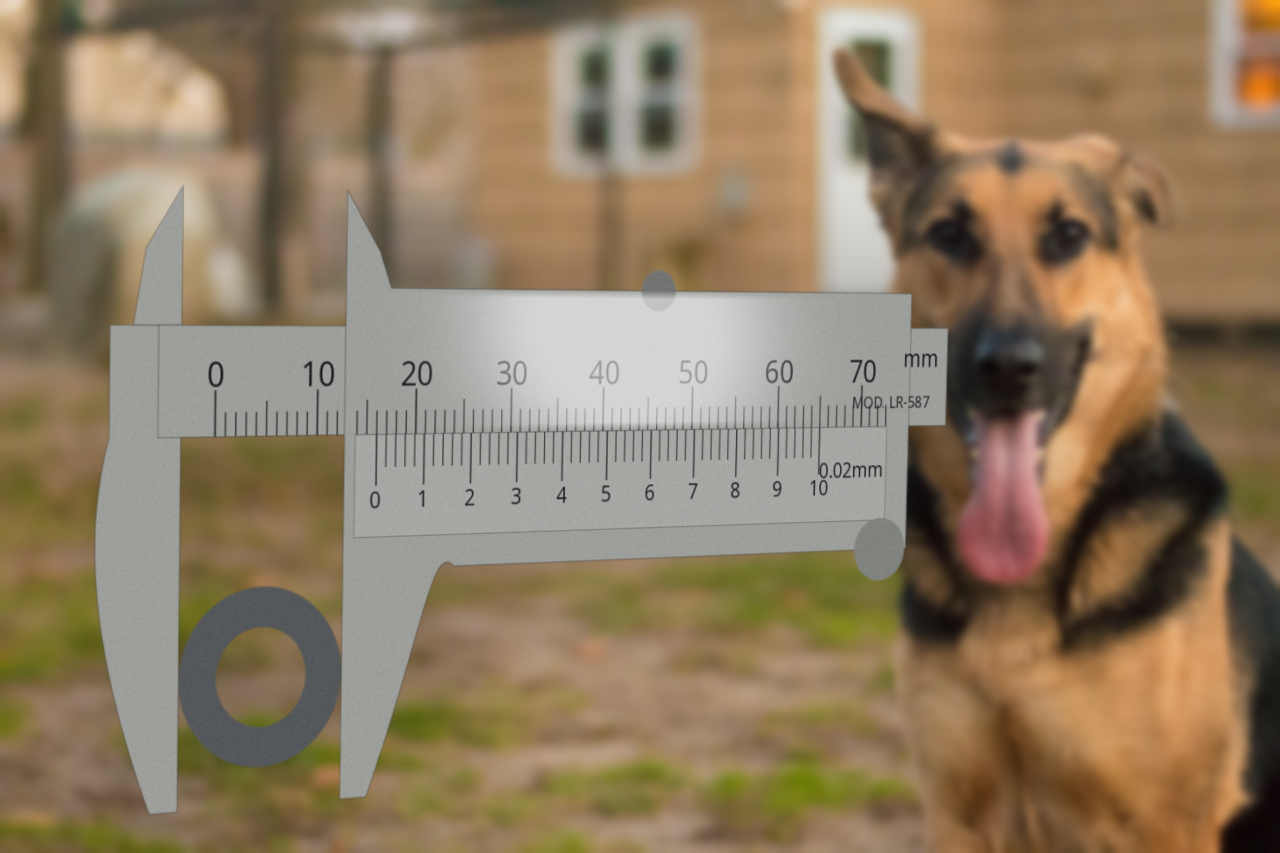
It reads {"value": 16.0, "unit": "mm"}
